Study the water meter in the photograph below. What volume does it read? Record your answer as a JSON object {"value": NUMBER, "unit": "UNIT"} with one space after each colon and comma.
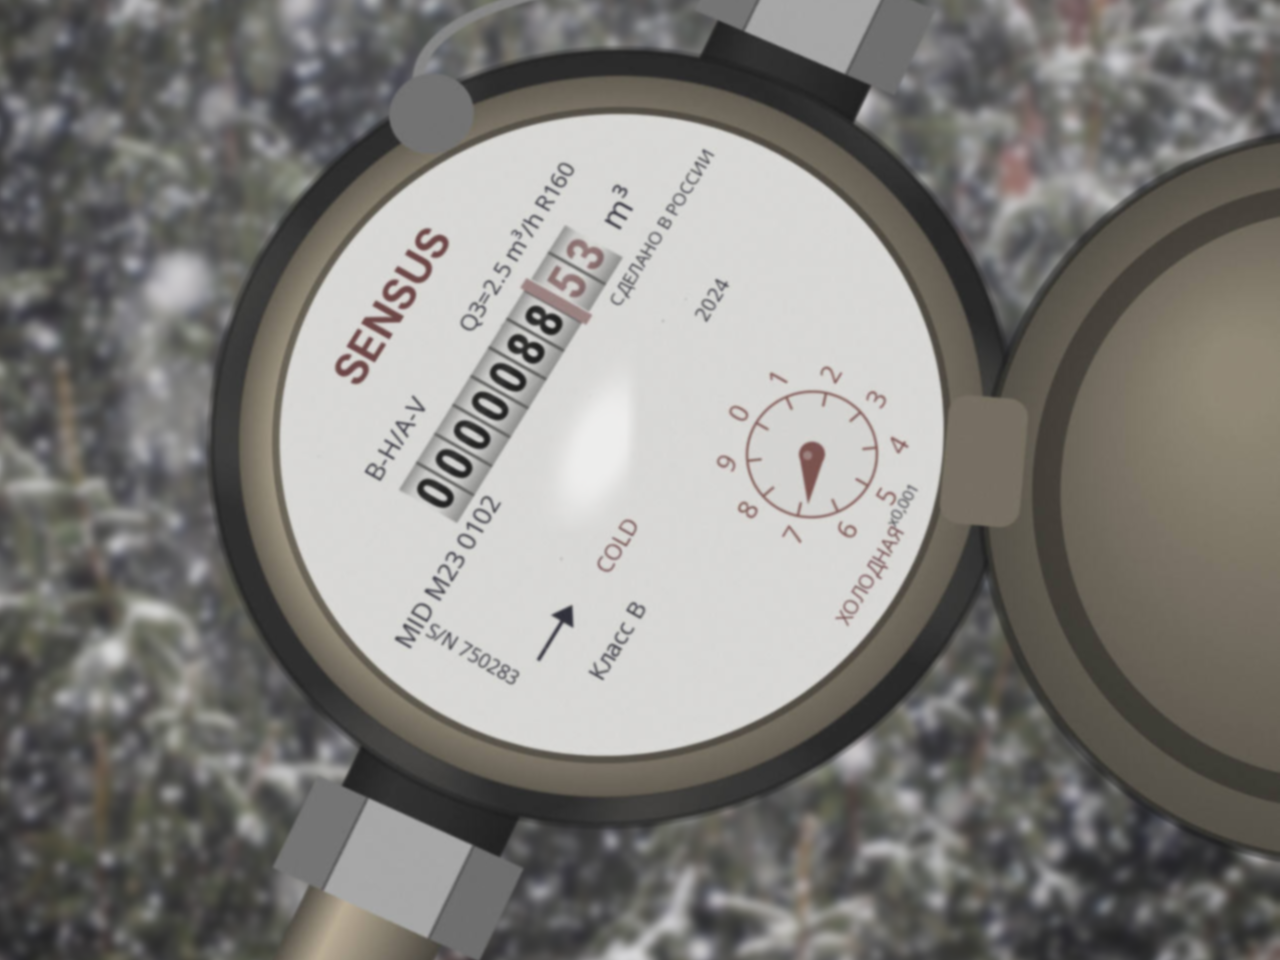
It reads {"value": 88.536, "unit": "m³"}
